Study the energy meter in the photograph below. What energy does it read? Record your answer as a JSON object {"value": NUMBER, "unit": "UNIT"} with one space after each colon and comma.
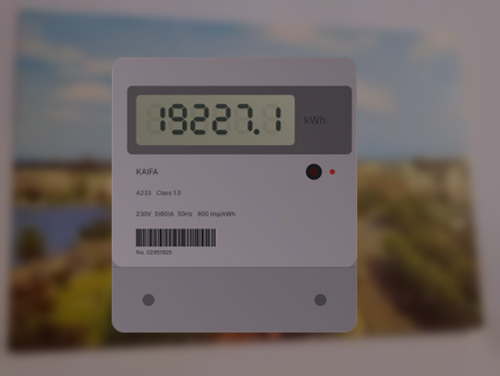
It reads {"value": 19227.1, "unit": "kWh"}
